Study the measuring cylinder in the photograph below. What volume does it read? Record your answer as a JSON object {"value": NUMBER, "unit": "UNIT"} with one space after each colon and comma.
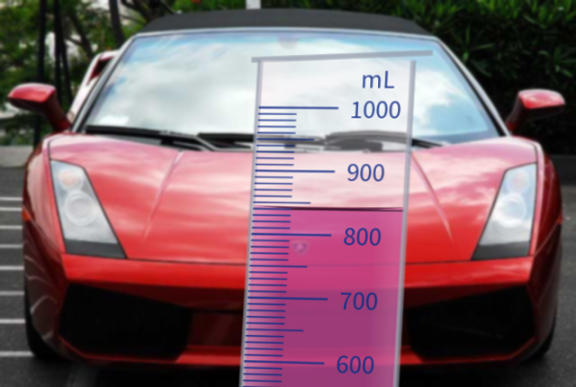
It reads {"value": 840, "unit": "mL"}
